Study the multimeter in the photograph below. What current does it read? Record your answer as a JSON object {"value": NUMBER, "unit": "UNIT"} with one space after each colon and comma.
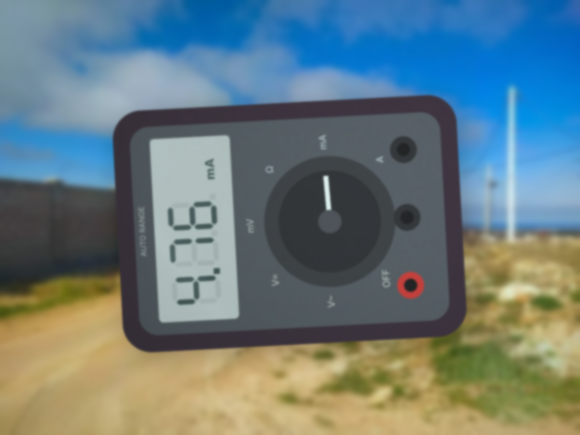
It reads {"value": 4.76, "unit": "mA"}
